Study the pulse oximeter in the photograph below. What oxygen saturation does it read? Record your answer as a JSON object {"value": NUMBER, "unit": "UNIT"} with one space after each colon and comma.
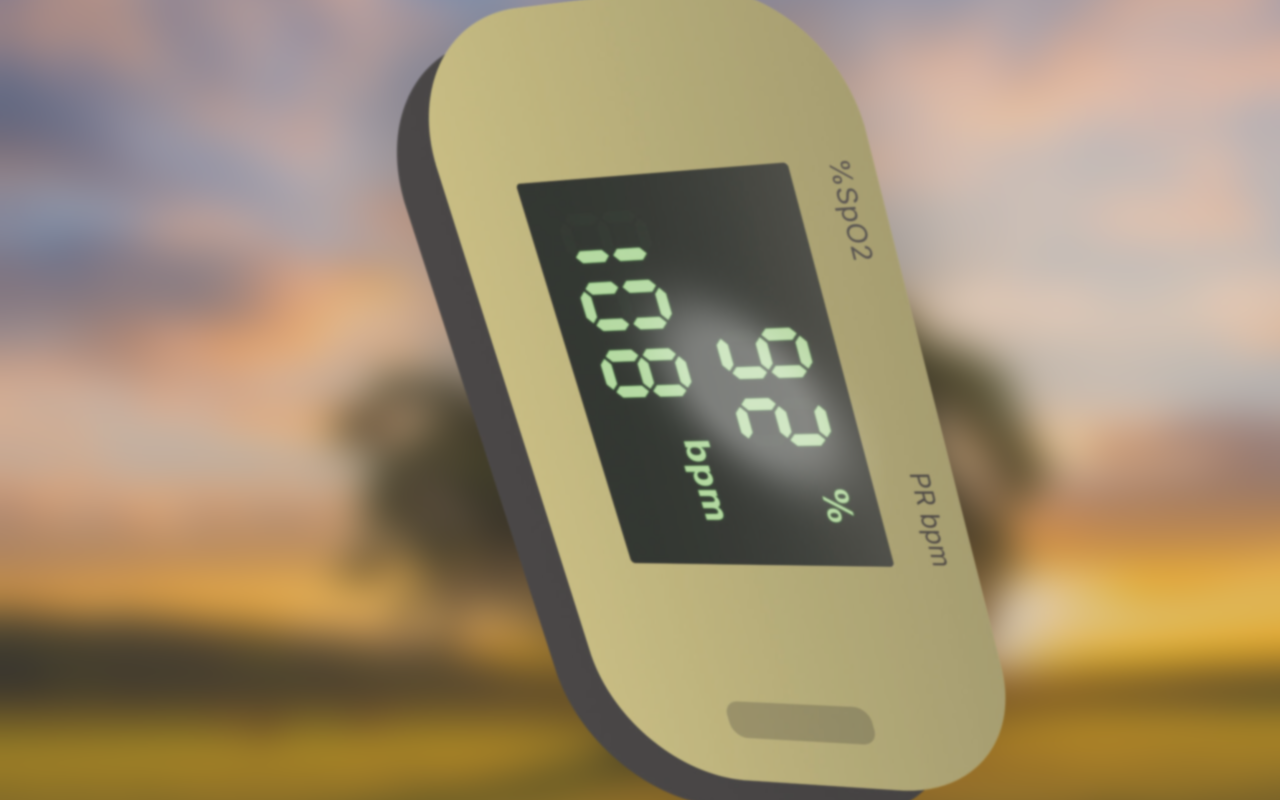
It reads {"value": 92, "unit": "%"}
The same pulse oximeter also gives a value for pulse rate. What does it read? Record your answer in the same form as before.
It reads {"value": 108, "unit": "bpm"}
